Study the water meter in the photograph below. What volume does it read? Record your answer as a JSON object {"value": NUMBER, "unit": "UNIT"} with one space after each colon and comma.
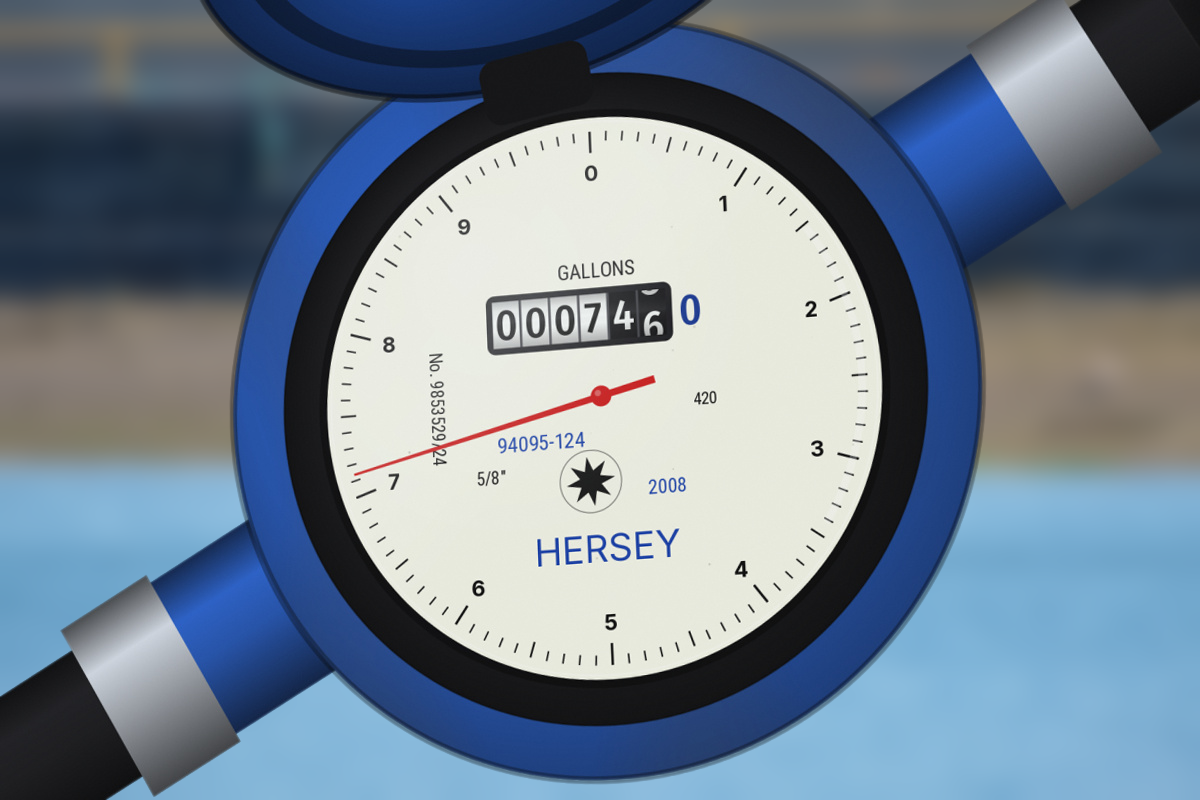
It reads {"value": 7457.1, "unit": "gal"}
